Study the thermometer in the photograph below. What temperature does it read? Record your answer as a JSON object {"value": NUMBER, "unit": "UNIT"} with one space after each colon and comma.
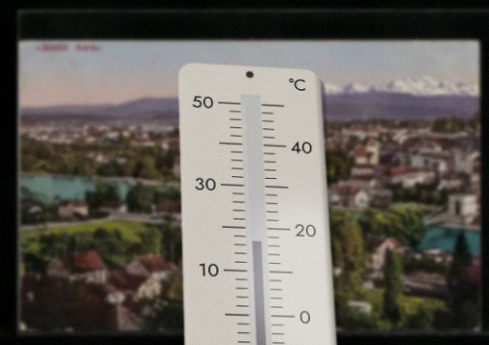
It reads {"value": 17, "unit": "°C"}
